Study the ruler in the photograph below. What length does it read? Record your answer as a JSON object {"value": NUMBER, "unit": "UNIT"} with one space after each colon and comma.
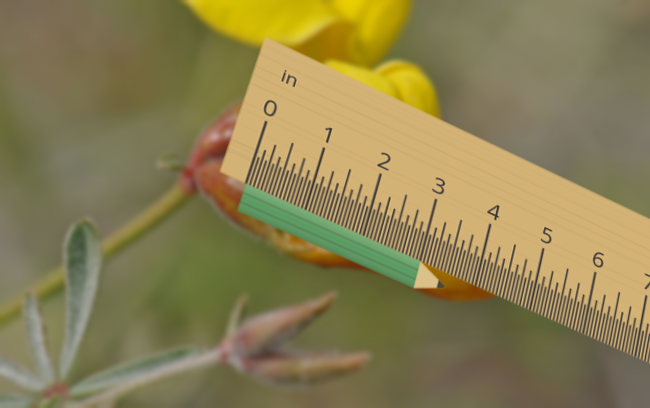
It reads {"value": 3.5, "unit": "in"}
